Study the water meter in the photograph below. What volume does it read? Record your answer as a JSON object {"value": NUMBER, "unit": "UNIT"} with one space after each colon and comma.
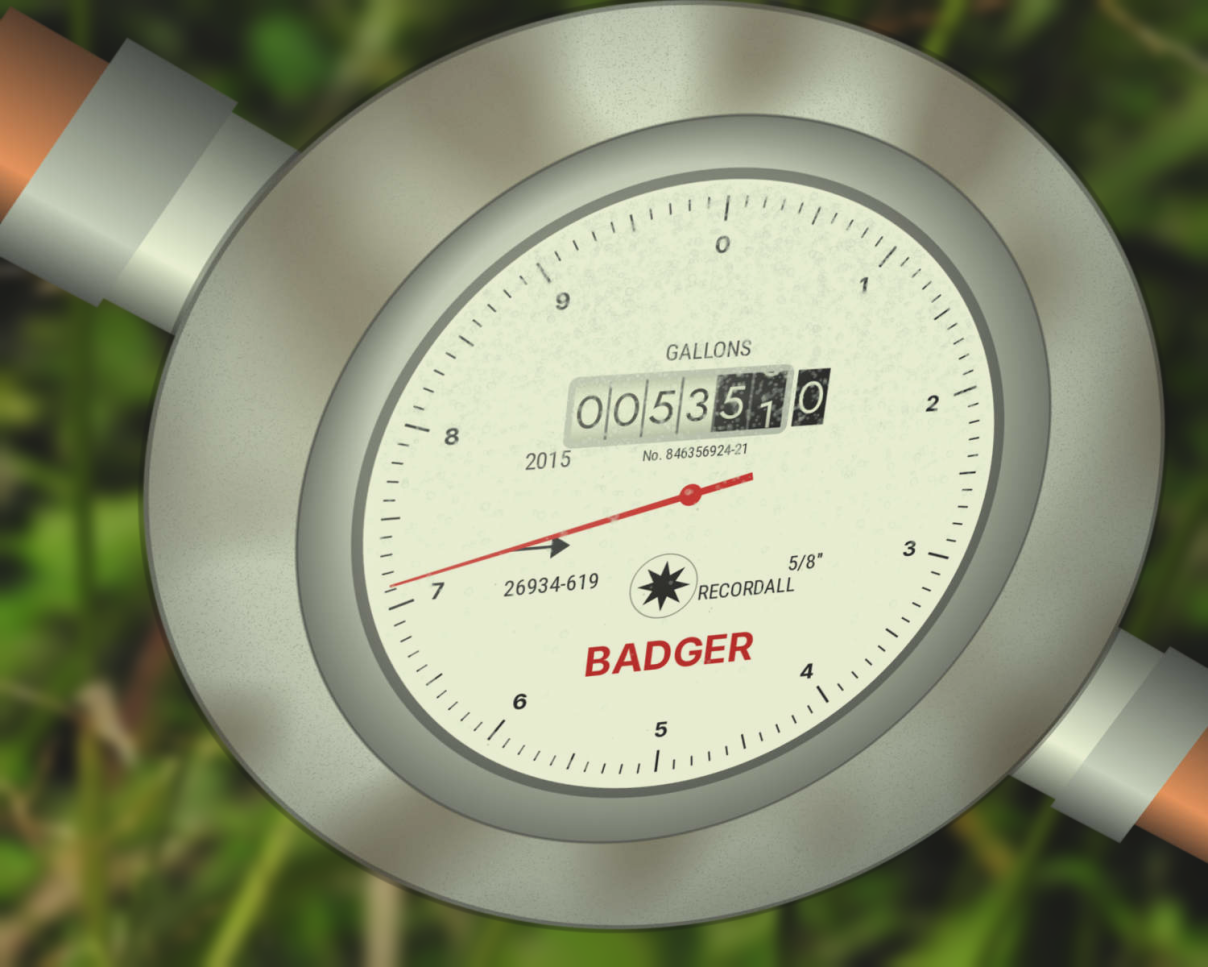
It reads {"value": 53507.1, "unit": "gal"}
